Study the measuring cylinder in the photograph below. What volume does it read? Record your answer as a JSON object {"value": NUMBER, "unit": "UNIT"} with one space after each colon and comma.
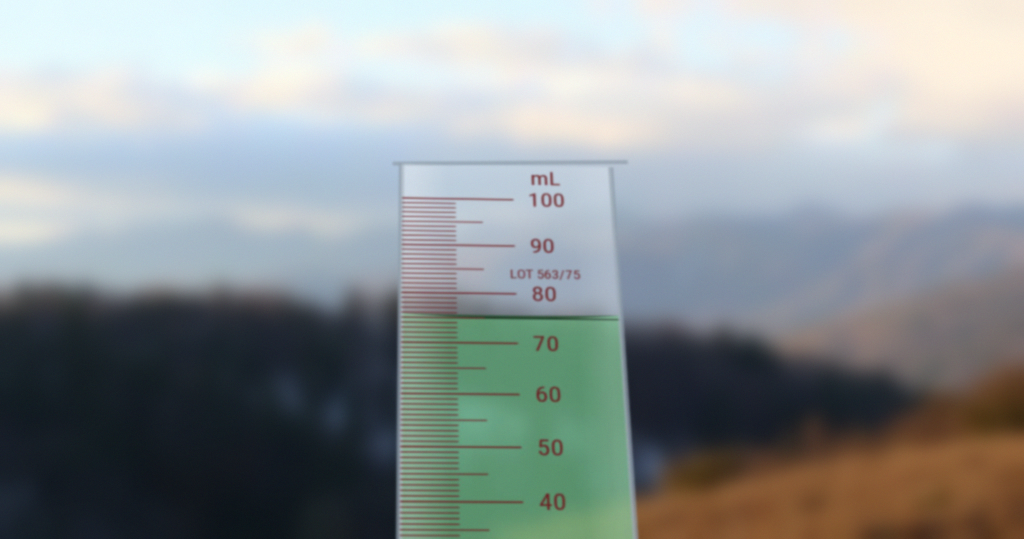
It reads {"value": 75, "unit": "mL"}
